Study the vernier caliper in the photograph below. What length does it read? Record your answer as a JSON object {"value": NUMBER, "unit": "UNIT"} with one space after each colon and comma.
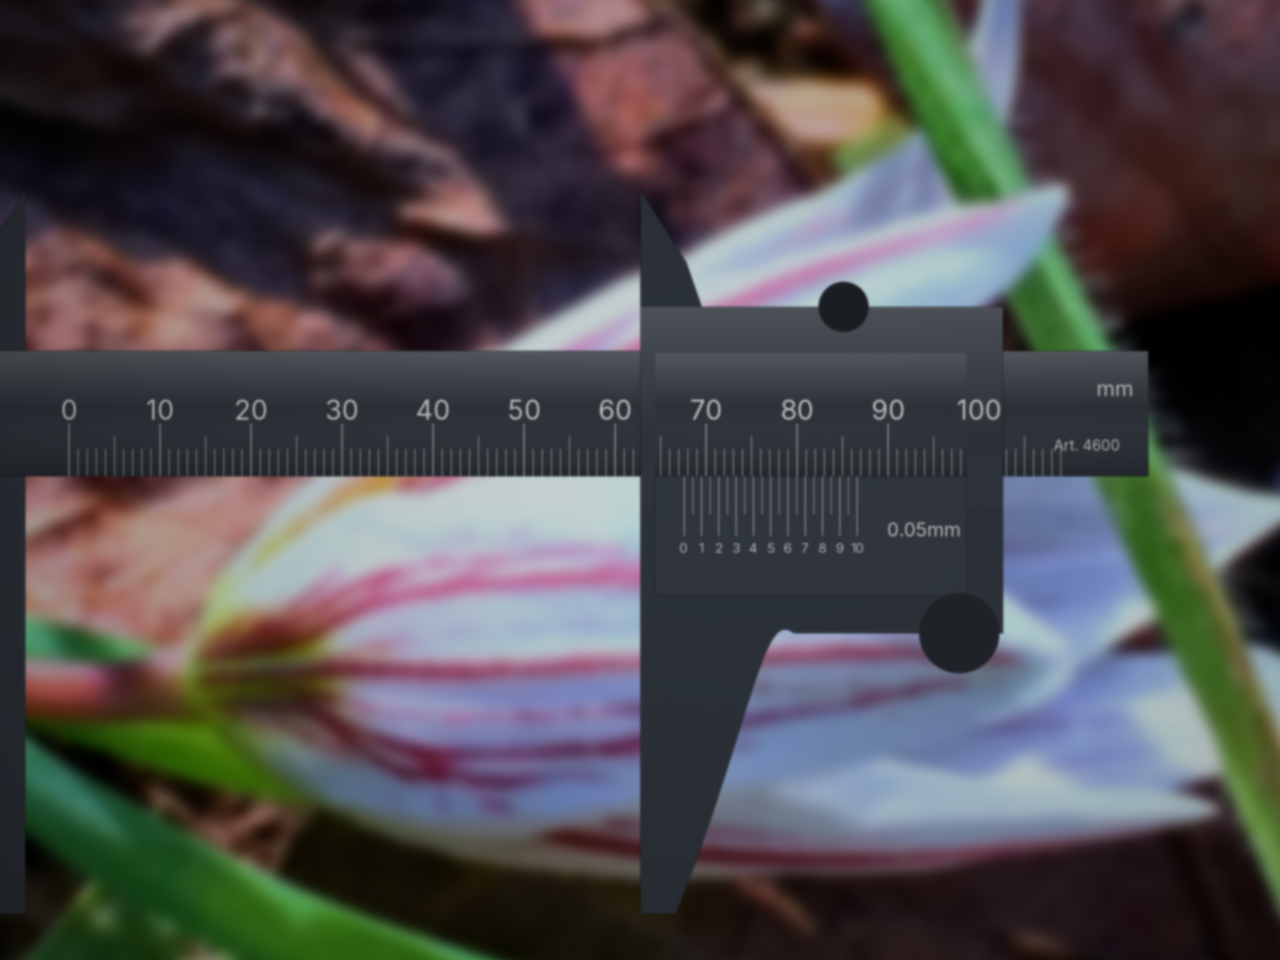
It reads {"value": 67.6, "unit": "mm"}
